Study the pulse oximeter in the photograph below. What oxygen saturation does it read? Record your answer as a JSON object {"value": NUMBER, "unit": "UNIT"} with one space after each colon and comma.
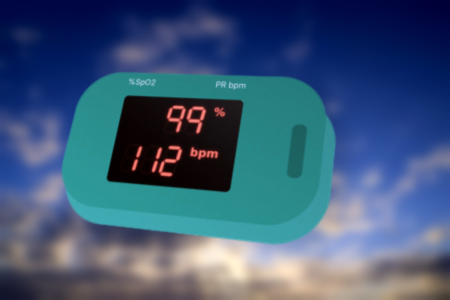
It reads {"value": 99, "unit": "%"}
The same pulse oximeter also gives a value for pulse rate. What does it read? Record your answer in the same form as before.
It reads {"value": 112, "unit": "bpm"}
